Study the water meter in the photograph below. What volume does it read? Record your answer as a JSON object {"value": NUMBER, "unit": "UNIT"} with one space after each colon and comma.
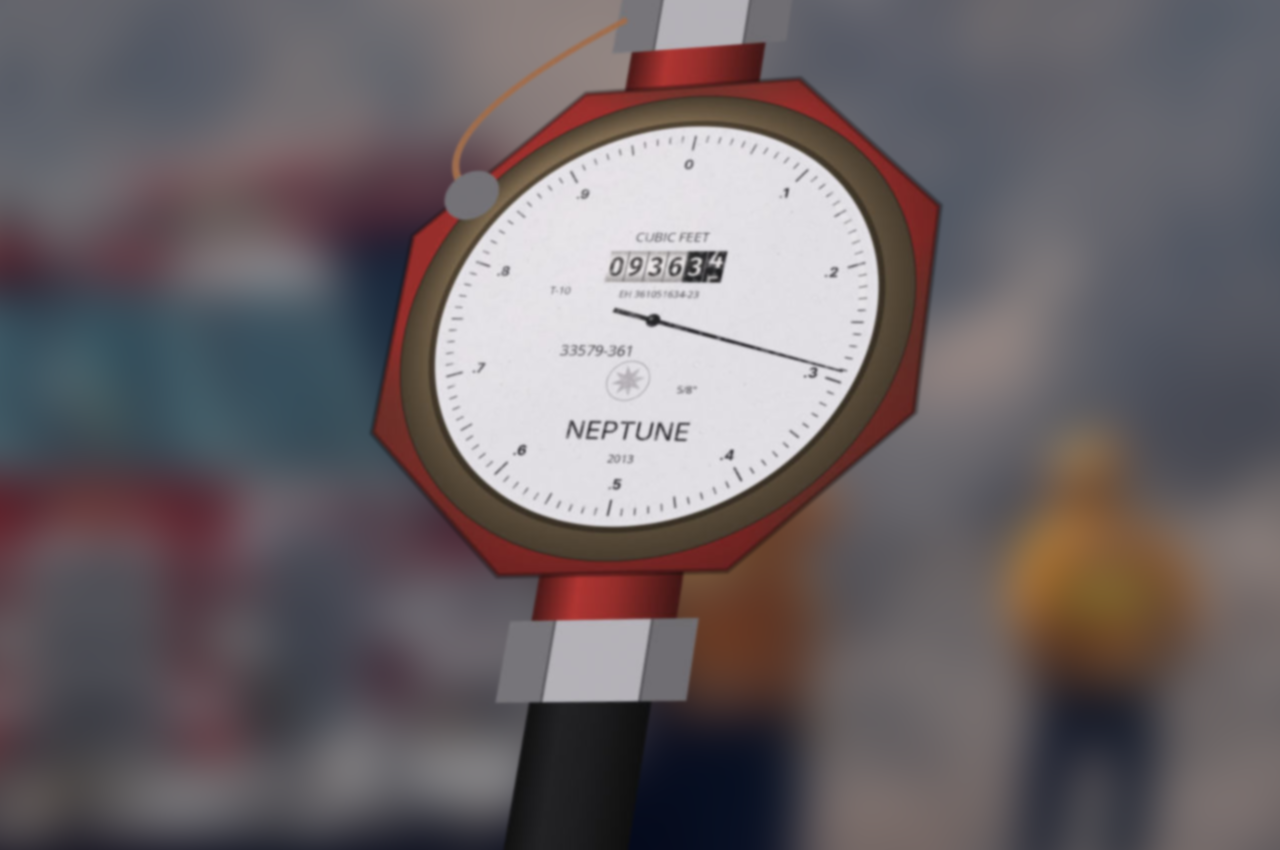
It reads {"value": 93634.29, "unit": "ft³"}
